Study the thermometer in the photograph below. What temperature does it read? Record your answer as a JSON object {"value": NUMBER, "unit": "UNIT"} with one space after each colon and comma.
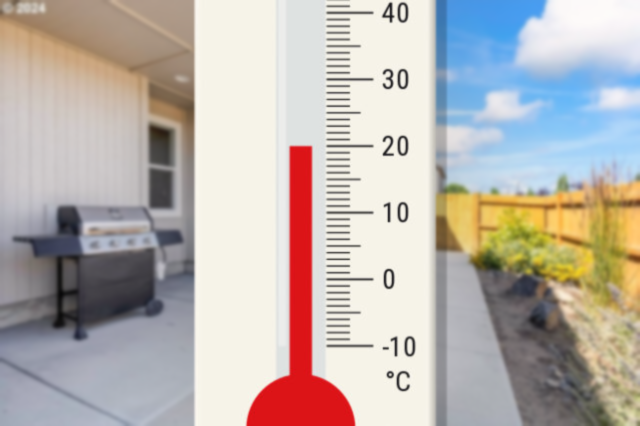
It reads {"value": 20, "unit": "°C"}
